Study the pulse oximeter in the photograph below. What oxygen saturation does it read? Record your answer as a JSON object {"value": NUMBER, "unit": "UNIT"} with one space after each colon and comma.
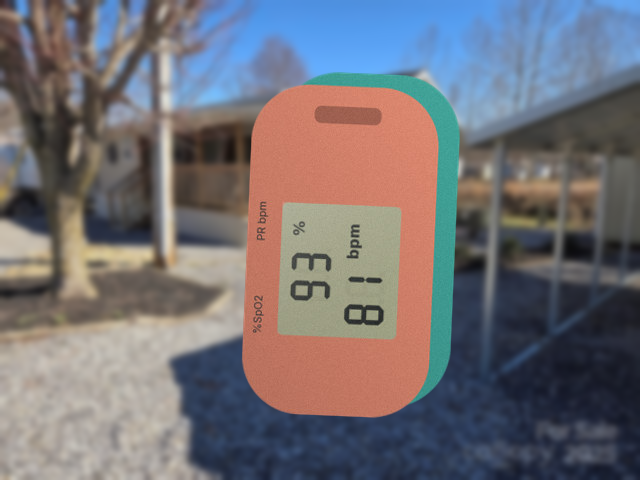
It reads {"value": 93, "unit": "%"}
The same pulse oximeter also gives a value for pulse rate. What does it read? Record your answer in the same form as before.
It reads {"value": 81, "unit": "bpm"}
